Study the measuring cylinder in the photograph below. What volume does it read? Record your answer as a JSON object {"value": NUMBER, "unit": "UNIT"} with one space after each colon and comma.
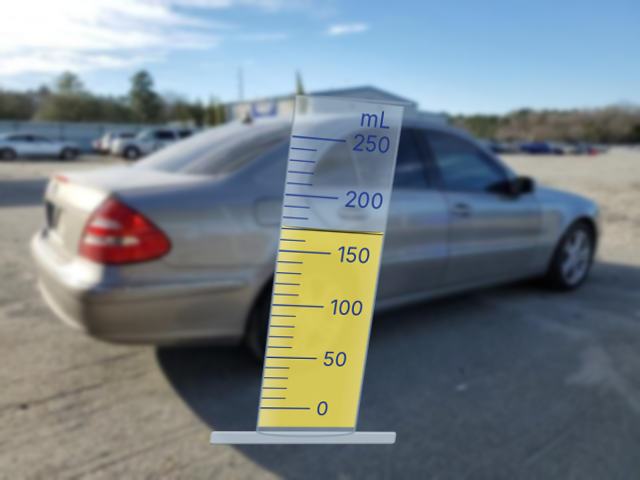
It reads {"value": 170, "unit": "mL"}
